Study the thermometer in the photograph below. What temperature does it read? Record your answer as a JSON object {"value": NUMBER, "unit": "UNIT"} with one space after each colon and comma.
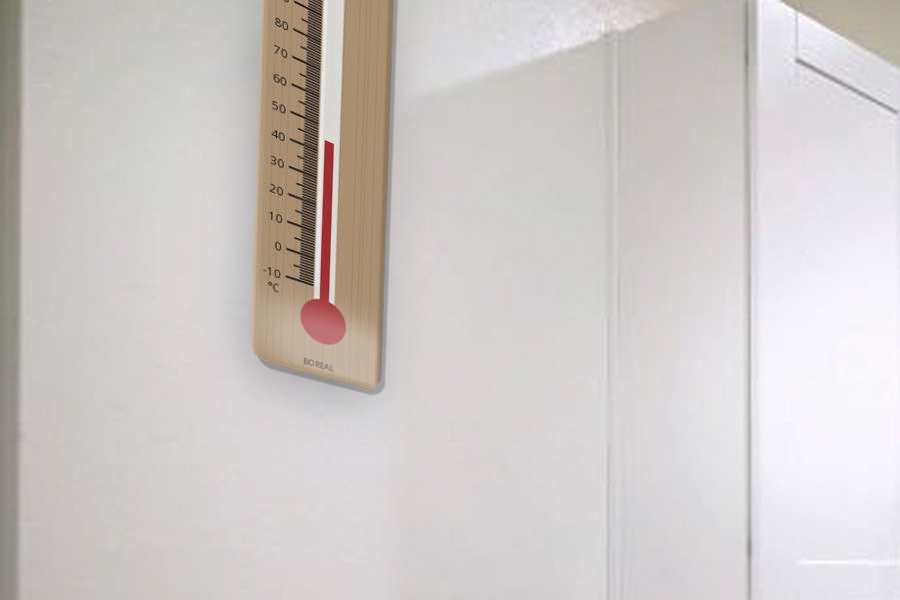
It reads {"value": 45, "unit": "°C"}
